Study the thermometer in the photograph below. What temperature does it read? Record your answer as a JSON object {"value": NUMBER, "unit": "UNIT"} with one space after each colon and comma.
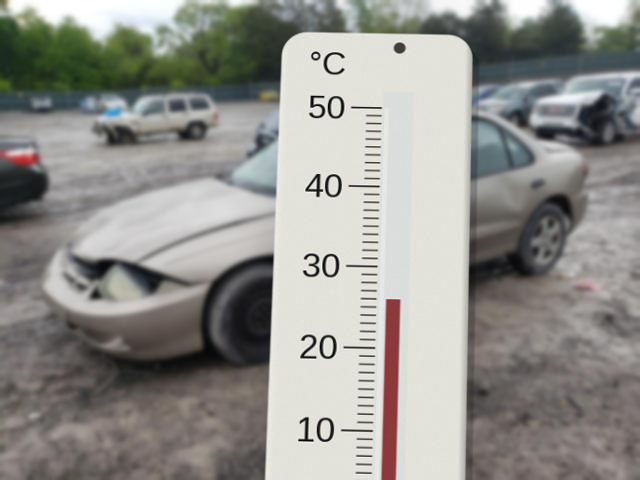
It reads {"value": 26, "unit": "°C"}
